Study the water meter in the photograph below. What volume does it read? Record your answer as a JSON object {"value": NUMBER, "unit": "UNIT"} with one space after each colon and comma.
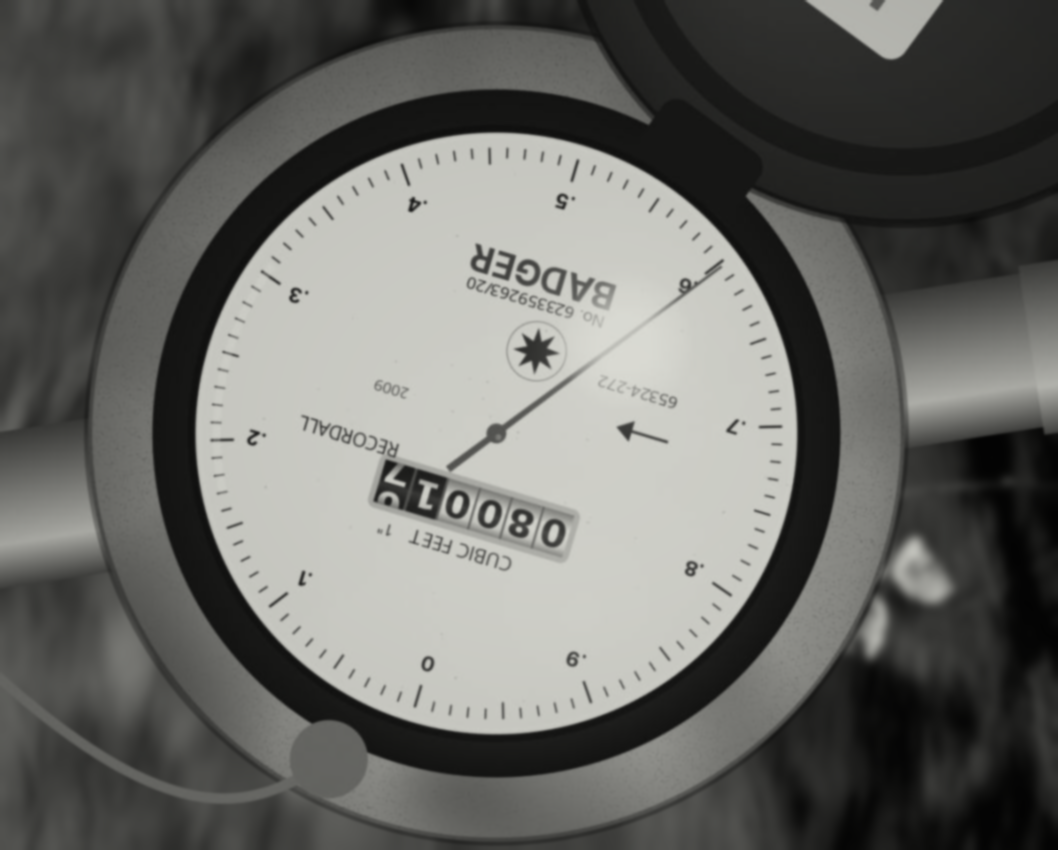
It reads {"value": 80016.60, "unit": "ft³"}
